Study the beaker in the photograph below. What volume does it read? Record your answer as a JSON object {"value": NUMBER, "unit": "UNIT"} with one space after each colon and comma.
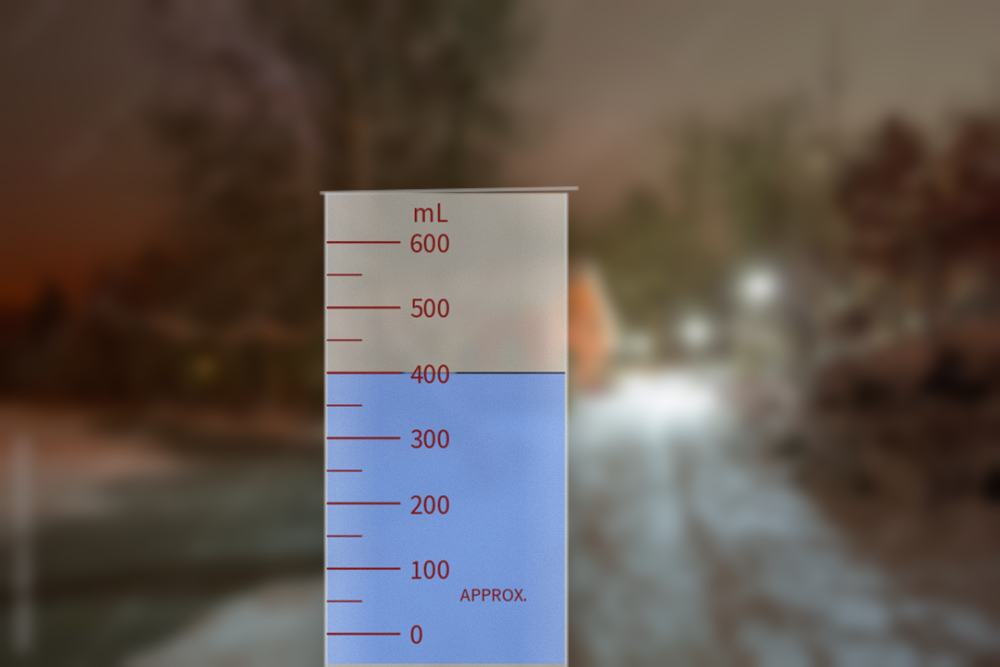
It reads {"value": 400, "unit": "mL"}
